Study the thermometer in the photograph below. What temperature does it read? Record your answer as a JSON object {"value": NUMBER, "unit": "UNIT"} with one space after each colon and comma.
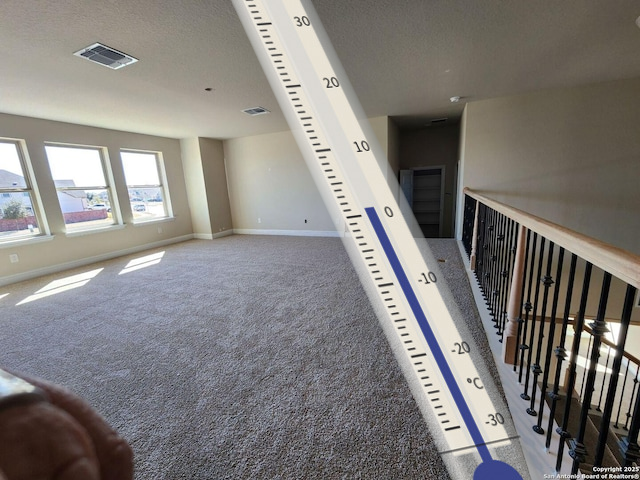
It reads {"value": 1, "unit": "°C"}
